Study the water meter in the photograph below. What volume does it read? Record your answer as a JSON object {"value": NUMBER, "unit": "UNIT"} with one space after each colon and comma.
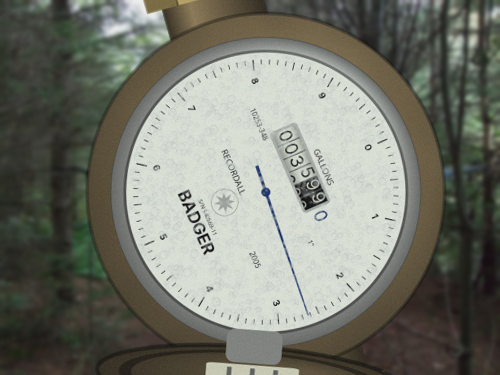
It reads {"value": 35992.6, "unit": "gal"}
